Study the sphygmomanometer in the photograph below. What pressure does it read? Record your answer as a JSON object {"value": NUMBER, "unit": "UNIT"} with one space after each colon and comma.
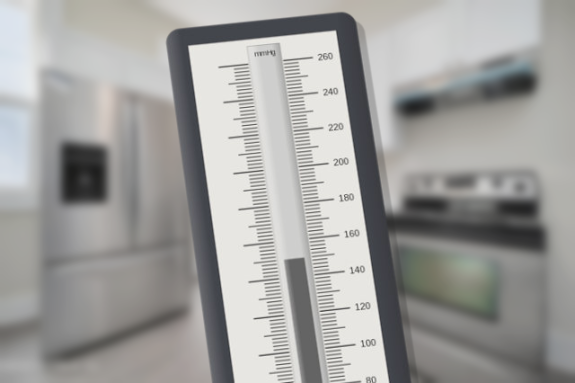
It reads {"value": 150, "unit": "mmHg"}
